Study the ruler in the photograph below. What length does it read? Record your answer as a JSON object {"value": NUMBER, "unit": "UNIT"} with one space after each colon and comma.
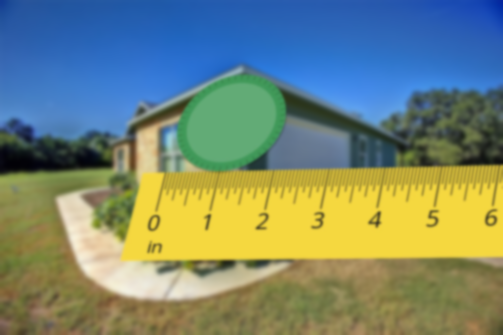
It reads {"value": 2, "unit": "in"}
